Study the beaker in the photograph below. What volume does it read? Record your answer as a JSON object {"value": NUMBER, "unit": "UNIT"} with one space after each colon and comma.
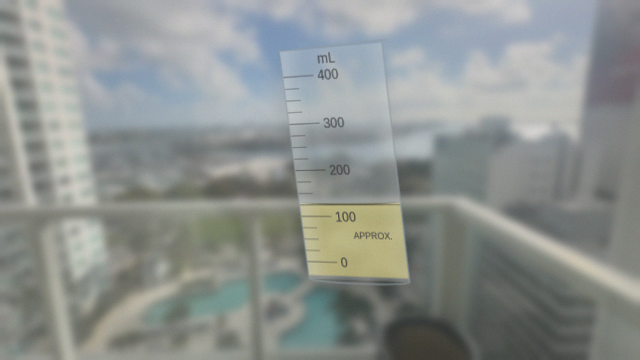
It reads {"value": 125, "unit": "mL"}
